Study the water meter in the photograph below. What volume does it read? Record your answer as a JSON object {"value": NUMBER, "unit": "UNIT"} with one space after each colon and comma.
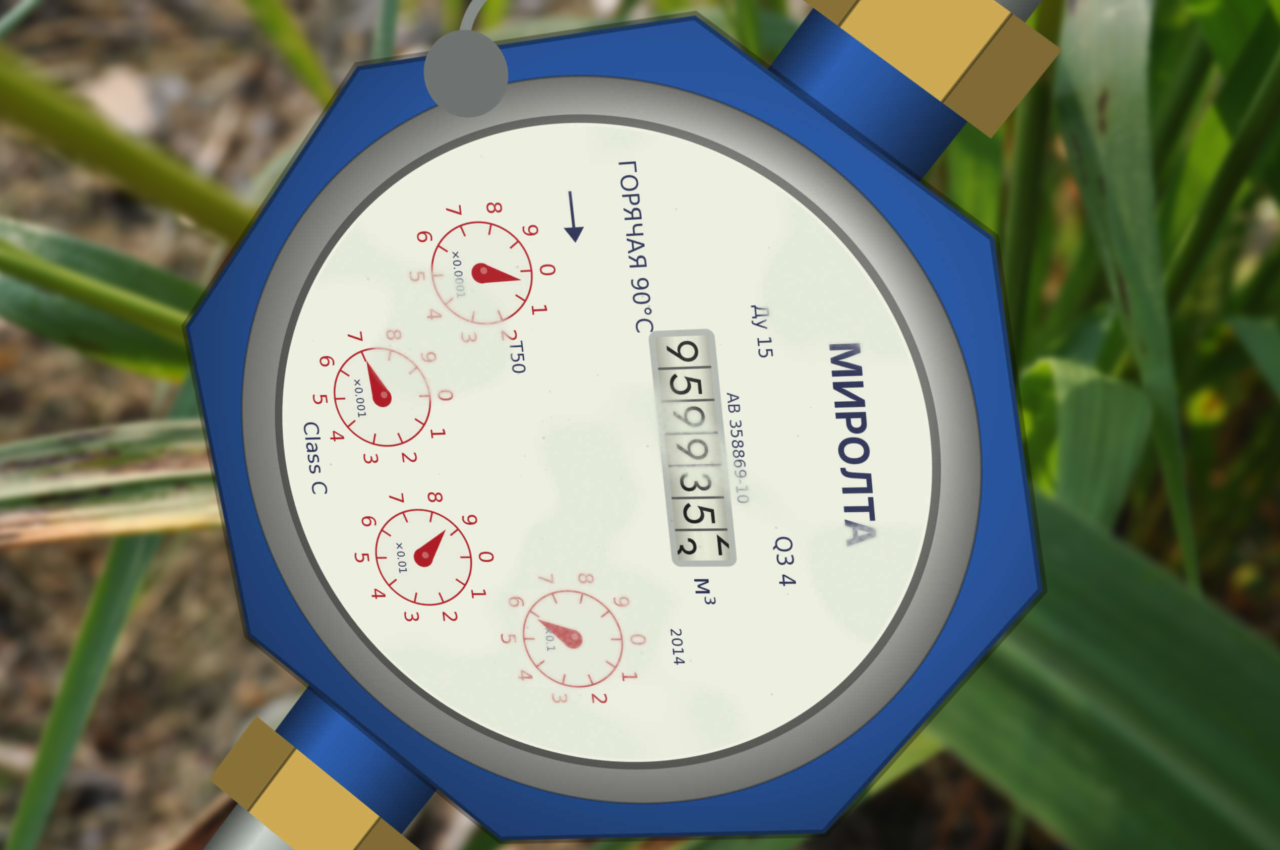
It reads {"value": 9599352.5870, "unit": "m³"}
